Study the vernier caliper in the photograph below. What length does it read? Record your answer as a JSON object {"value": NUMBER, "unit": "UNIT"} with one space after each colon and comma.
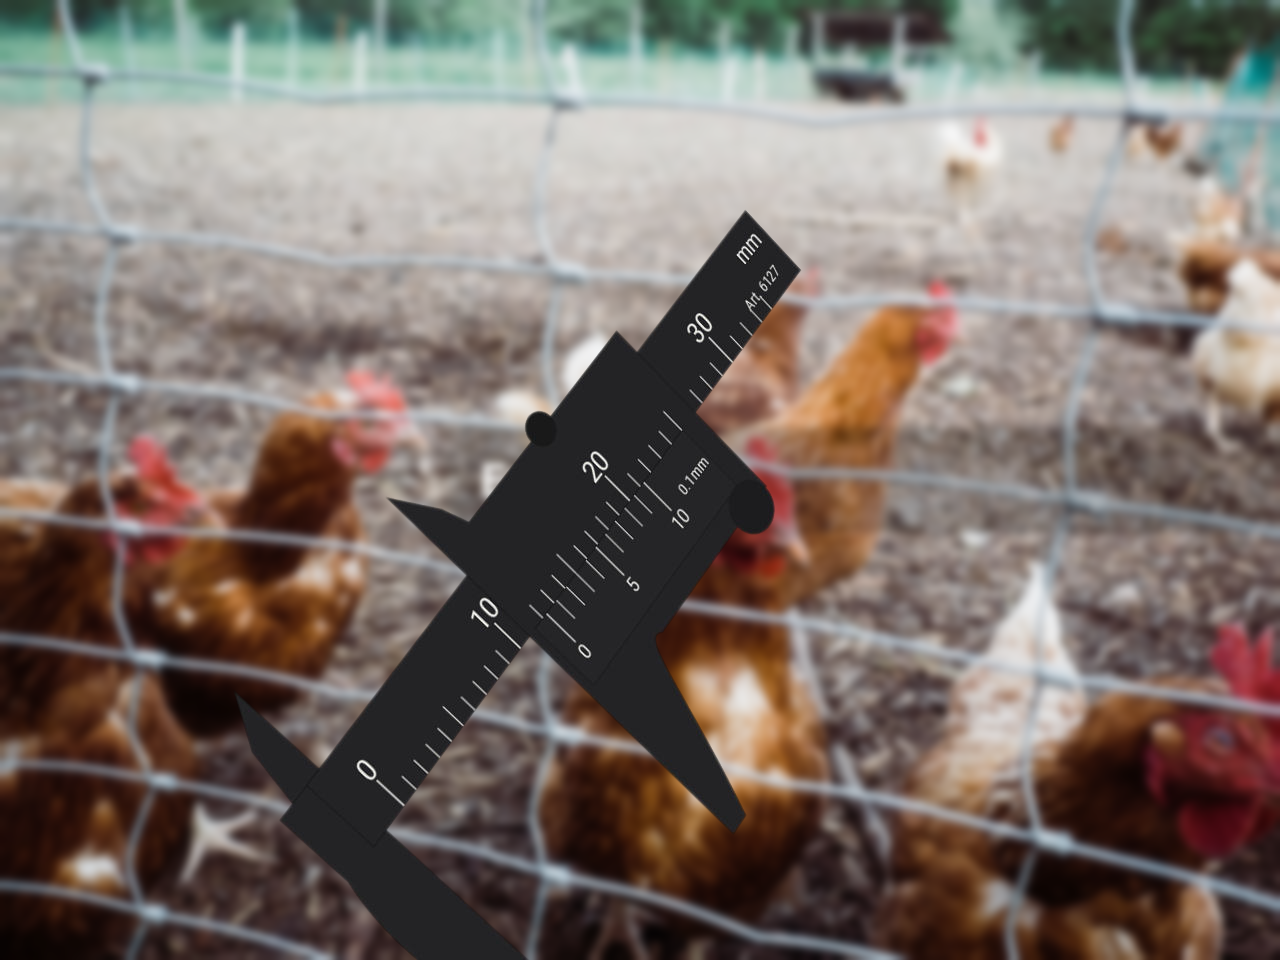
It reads {"value": 12.3, "unit": "mm"}
